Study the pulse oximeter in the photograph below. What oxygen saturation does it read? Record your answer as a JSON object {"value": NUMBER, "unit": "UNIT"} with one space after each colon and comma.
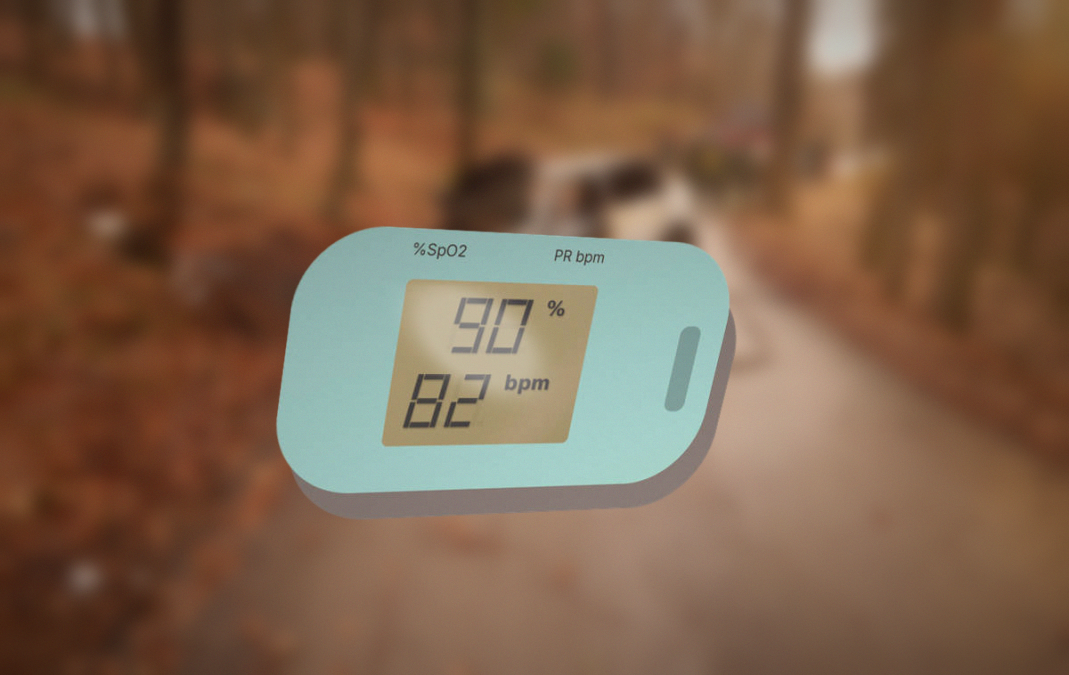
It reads {"value": 90, "unit": "%"}
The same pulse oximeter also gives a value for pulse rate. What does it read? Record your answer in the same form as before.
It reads {"value": 82, "unit": "bpm"}
